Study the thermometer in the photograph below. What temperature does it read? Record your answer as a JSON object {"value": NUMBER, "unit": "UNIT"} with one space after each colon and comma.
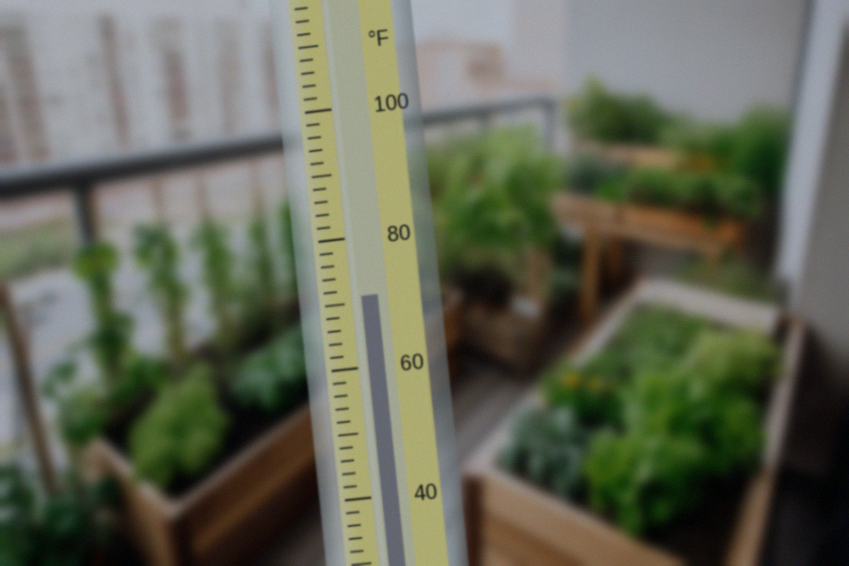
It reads {"value": 71, "unit": "°F"}
